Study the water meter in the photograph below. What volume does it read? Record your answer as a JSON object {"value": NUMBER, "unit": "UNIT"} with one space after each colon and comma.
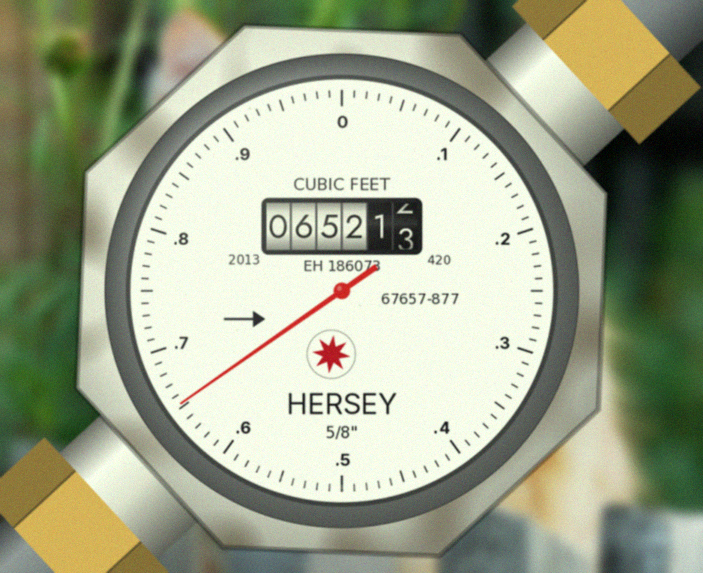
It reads {"value": 65212.65, "unit": "ft³"}
